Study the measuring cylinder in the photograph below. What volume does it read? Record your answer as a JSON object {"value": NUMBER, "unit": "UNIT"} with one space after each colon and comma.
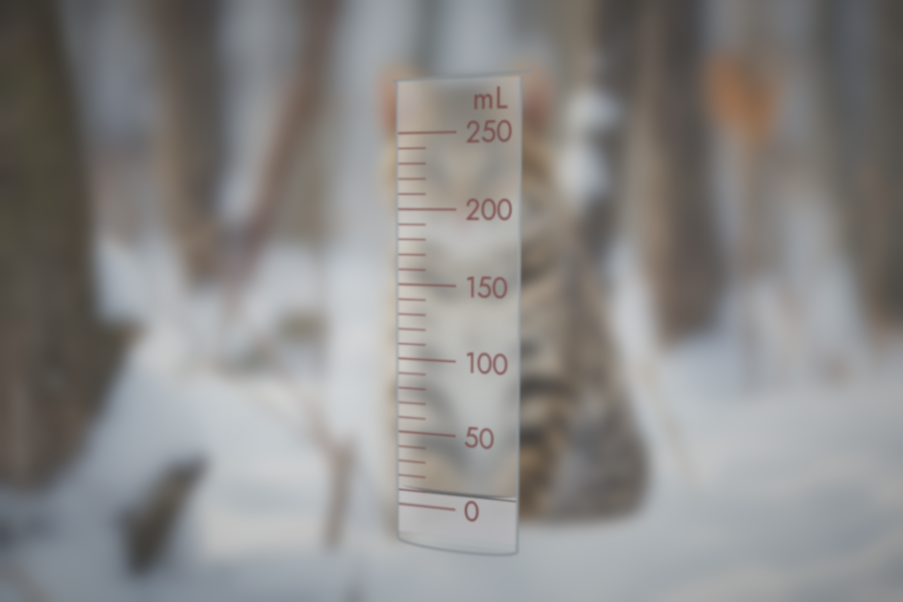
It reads {"value": 10, "unit": "mL"}
